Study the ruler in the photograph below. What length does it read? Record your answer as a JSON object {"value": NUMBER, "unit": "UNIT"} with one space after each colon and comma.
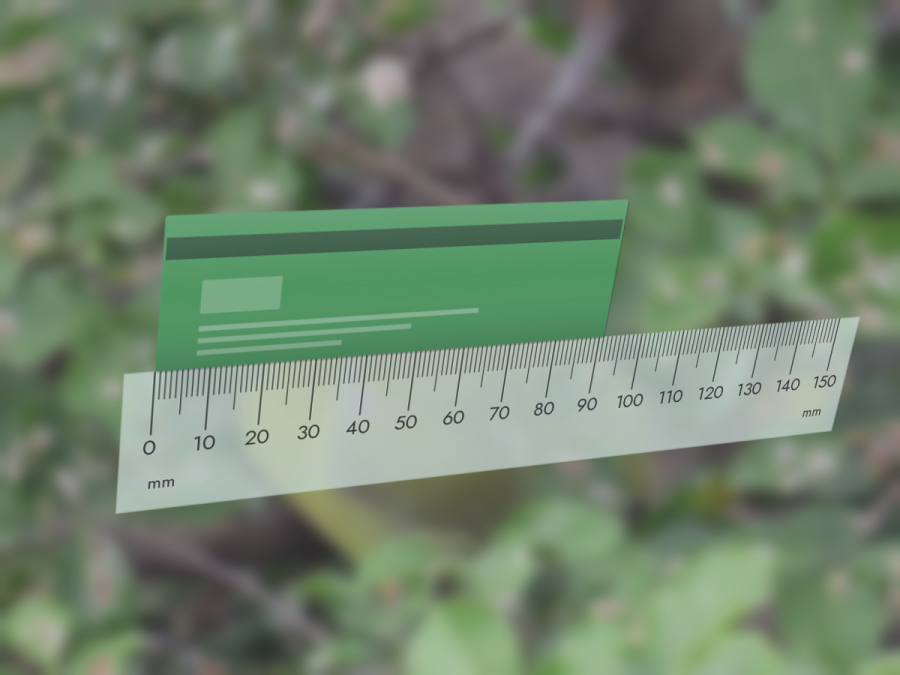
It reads {"value": 91, "unit": "mm"}
